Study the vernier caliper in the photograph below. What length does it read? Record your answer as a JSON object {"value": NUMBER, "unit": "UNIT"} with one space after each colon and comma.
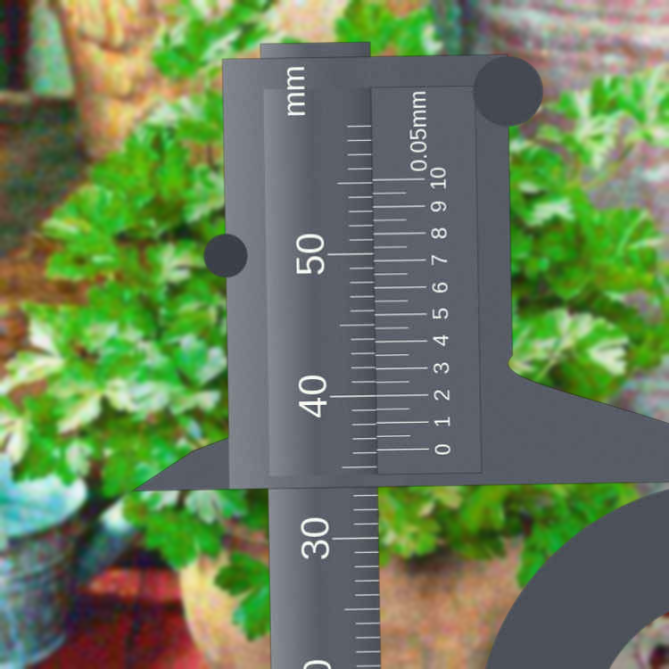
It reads {"value": 36.2, "unit": "mm"}
